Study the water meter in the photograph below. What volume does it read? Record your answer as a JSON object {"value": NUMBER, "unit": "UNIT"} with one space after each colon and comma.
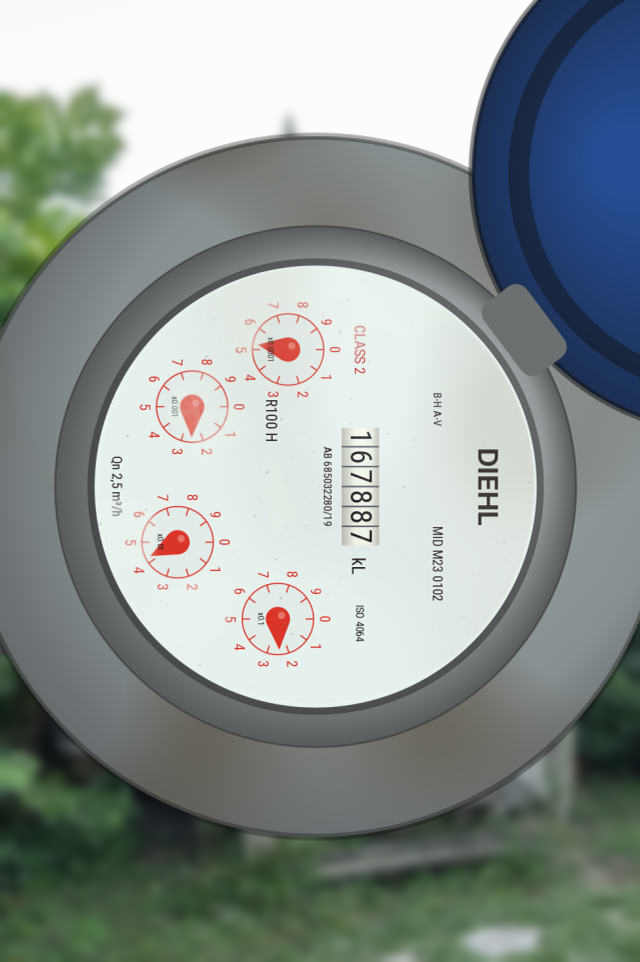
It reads {"value": 167887.2425, "unit": "kL"}
